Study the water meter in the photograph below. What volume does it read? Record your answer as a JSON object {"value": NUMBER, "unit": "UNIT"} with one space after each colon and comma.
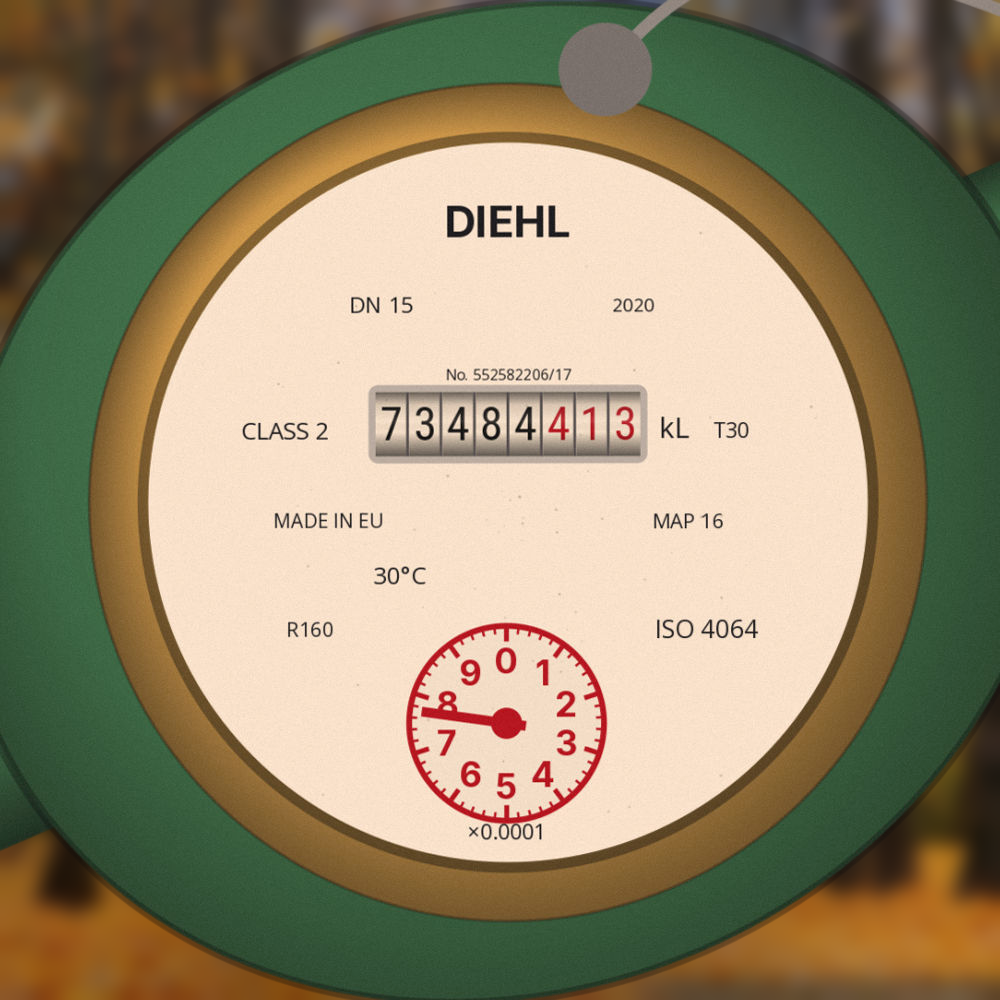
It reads {"value": 73484.4137, "unit": "kL"}
